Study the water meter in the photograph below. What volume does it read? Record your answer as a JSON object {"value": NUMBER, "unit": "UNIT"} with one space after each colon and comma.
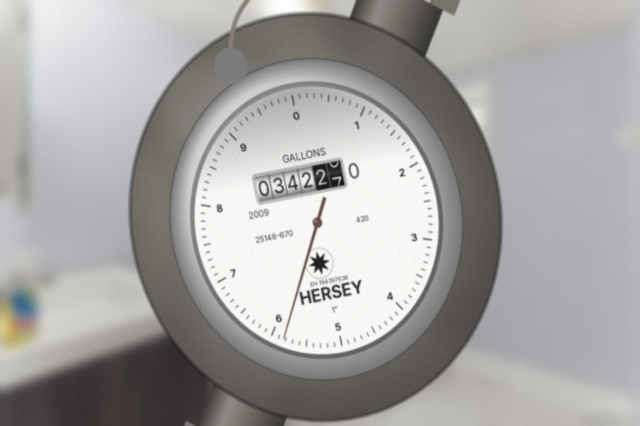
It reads {"value": 342265.8, "unit": "gal"}
